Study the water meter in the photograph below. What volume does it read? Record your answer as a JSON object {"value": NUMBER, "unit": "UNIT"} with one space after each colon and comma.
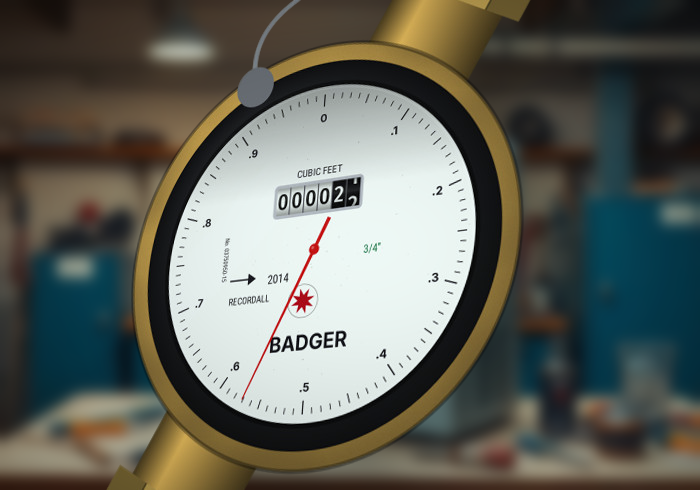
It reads {"value": 21.57, "unit": "ft³"}
